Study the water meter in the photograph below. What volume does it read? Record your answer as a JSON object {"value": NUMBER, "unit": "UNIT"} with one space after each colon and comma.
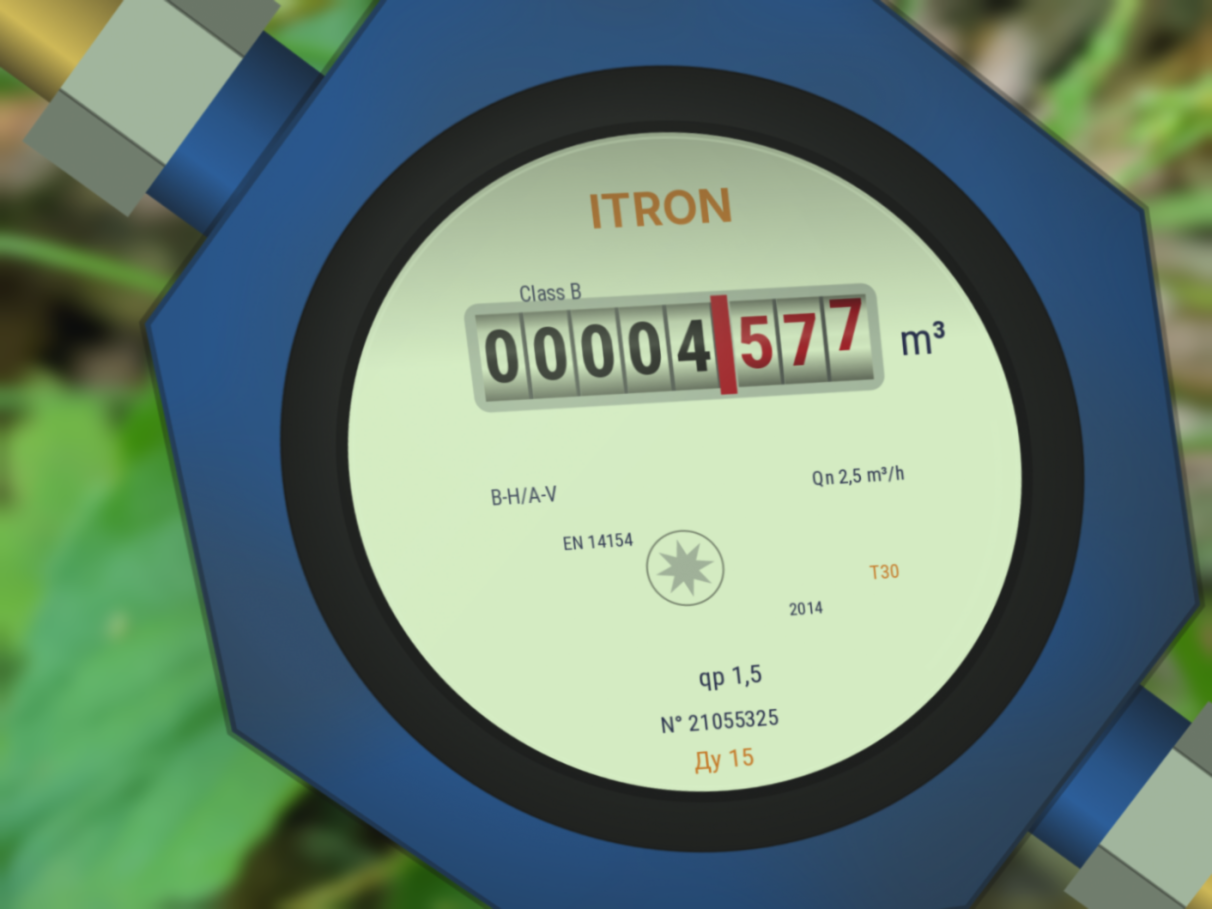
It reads {"value": 4.577, "unit": "m³"}
